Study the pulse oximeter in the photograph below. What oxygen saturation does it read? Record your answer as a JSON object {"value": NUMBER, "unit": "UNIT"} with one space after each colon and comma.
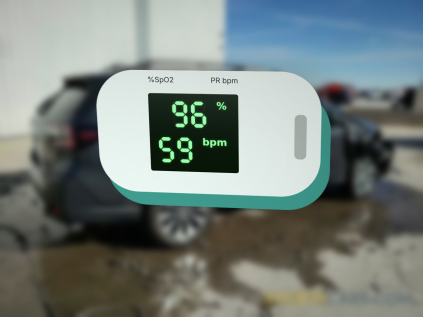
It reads {"value": 96, "unit": "%"}
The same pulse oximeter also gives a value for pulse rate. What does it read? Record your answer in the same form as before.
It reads {"value": 59, "unit": "bpm"}
